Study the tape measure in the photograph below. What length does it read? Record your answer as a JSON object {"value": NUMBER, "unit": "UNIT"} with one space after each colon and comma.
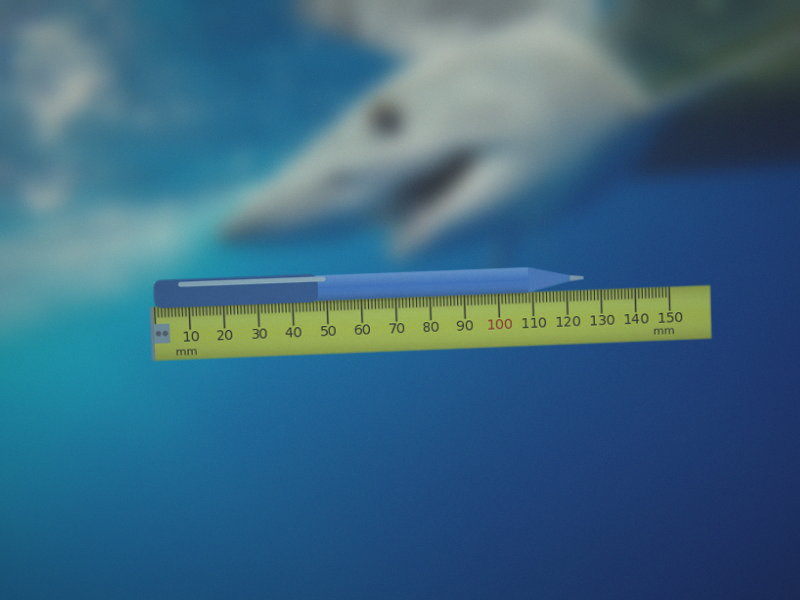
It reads {"value": 125, "unit": "mm"}
